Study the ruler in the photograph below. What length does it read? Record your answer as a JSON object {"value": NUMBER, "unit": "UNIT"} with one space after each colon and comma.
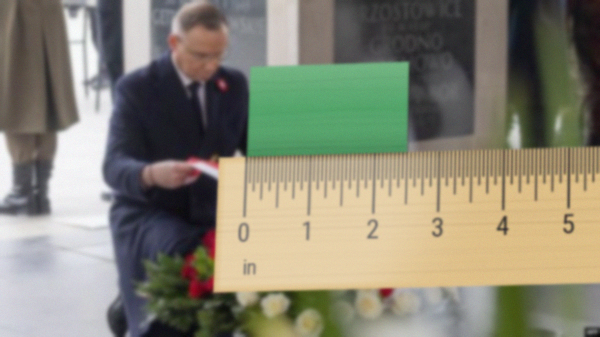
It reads {"value": 2.5, "unit": "in"}
